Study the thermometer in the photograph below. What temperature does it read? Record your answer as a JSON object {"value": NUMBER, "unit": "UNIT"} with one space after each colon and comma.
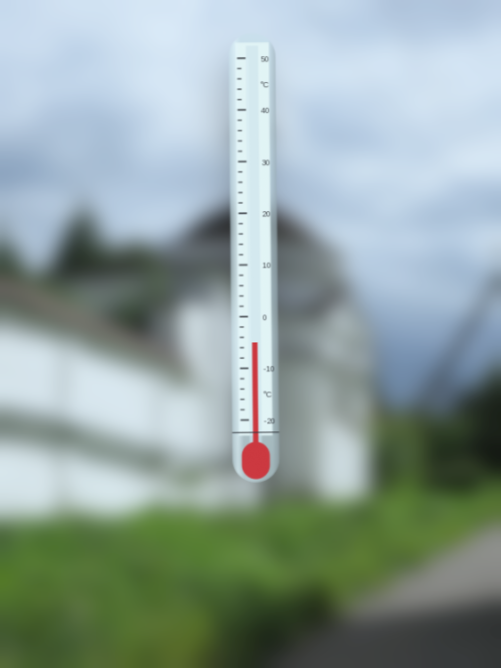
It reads {"value": -5, "unit": "°C"}
